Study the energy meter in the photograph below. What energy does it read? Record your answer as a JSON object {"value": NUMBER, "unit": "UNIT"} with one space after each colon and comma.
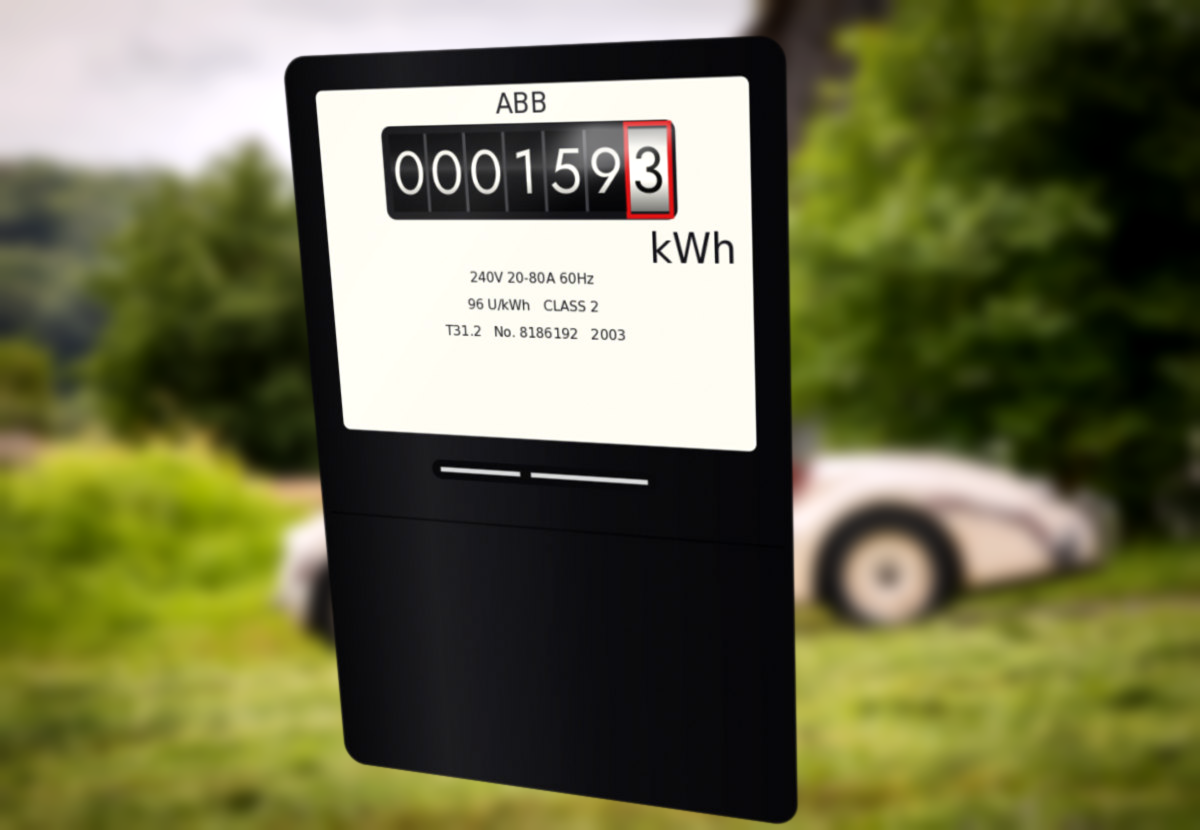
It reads {"value": 159.3, "unit": "kWh"}
